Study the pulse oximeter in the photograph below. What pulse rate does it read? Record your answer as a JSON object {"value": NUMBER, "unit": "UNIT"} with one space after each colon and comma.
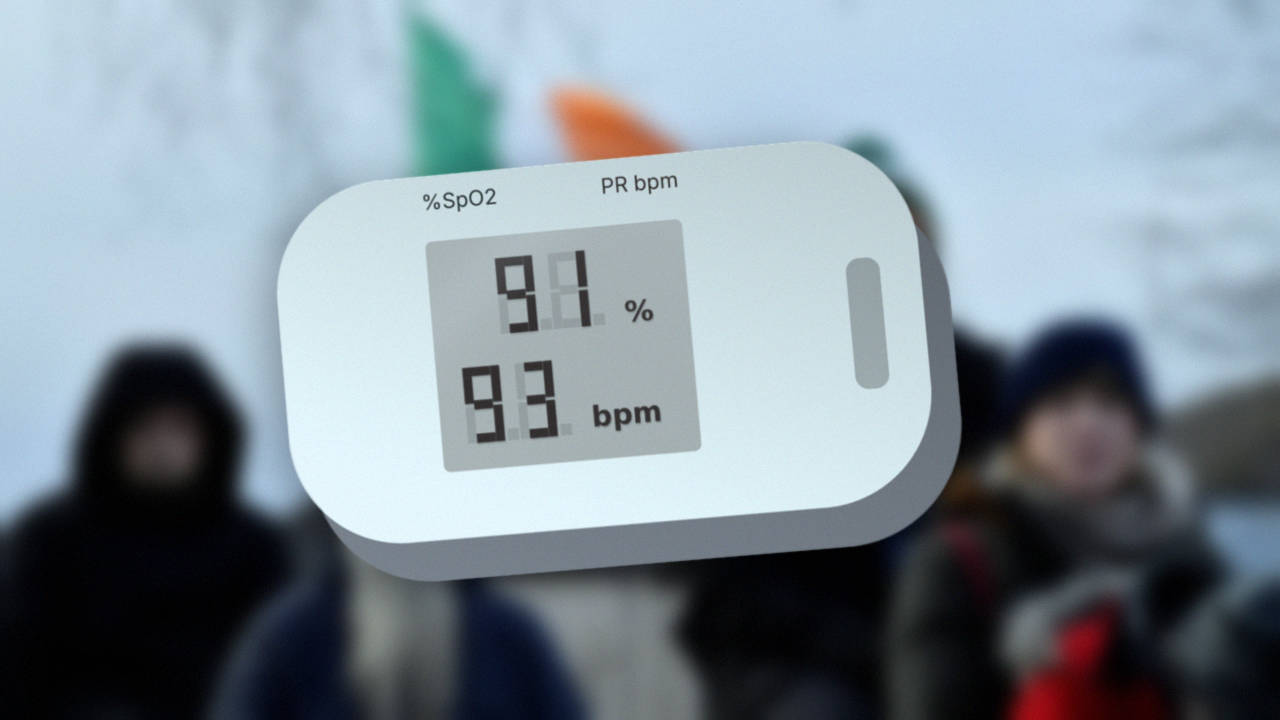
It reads {"value": 93, "unit": "bpm"}
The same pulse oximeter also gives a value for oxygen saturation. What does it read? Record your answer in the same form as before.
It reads {"value": 91, "unit": "%"}
